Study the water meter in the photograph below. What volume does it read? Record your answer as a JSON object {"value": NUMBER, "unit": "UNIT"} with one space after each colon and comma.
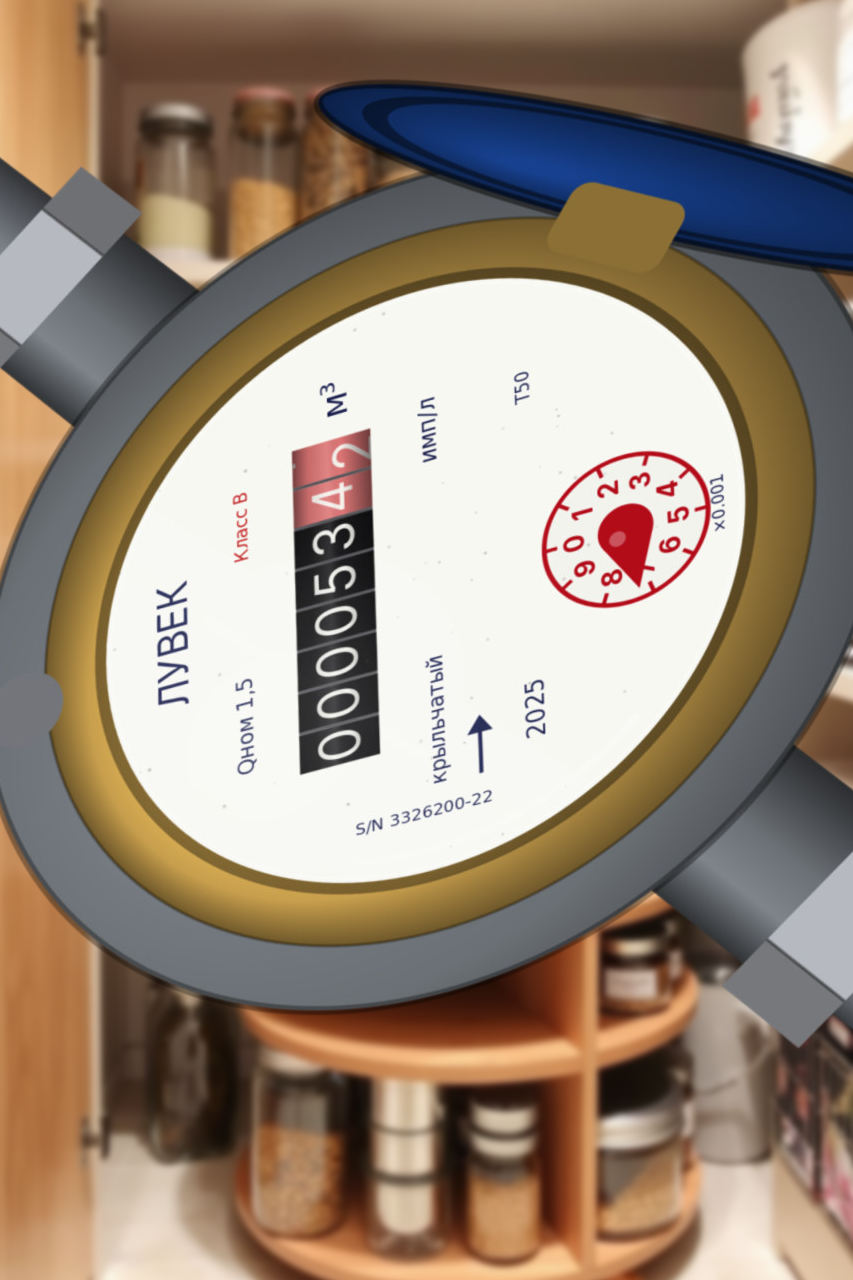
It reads {"value": 53.417, "unit": "m³"}
